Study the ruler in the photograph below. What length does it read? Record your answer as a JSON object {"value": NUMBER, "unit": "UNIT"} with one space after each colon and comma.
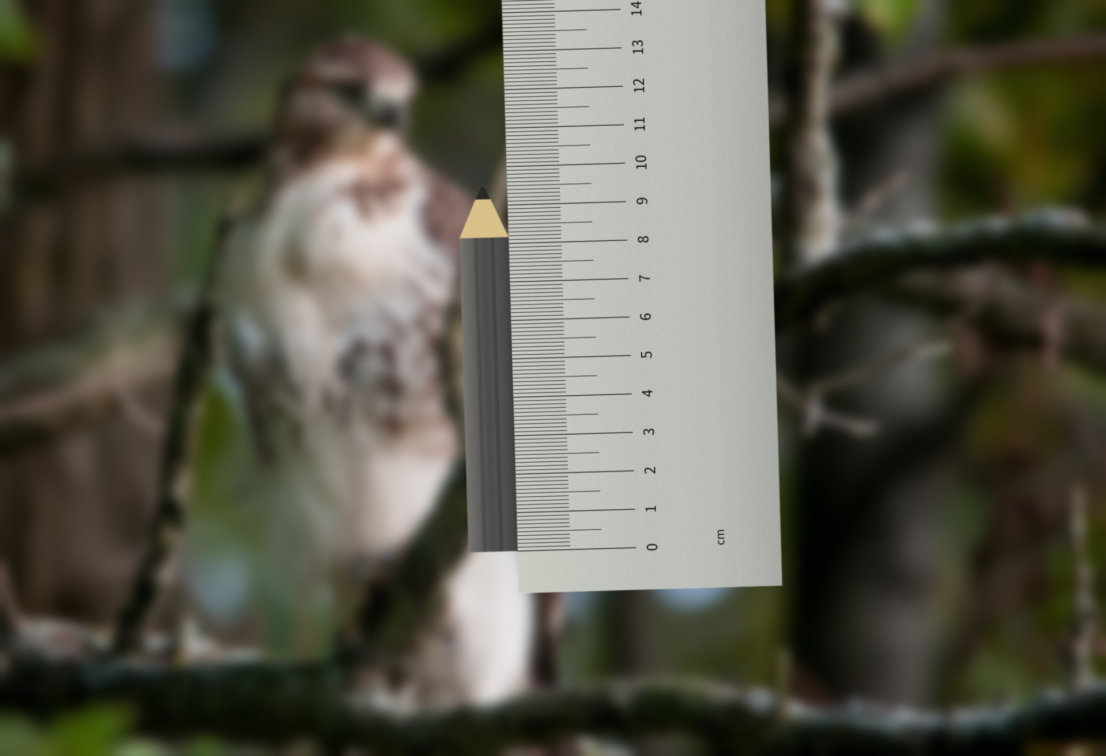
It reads {"value": 9.5, "unit": "cm"}
